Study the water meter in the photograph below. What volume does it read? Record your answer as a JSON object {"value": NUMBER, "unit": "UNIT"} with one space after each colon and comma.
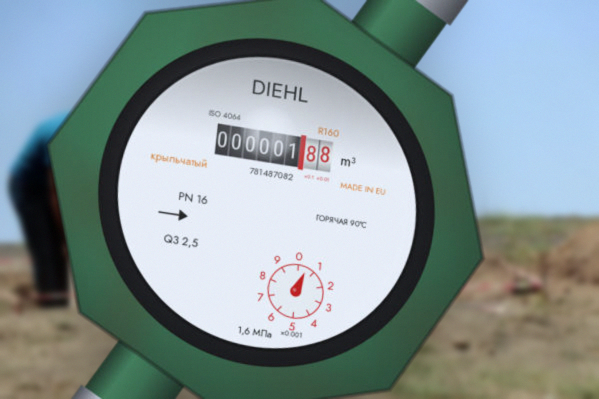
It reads {"value": 1.880, "unit": "m³"}
